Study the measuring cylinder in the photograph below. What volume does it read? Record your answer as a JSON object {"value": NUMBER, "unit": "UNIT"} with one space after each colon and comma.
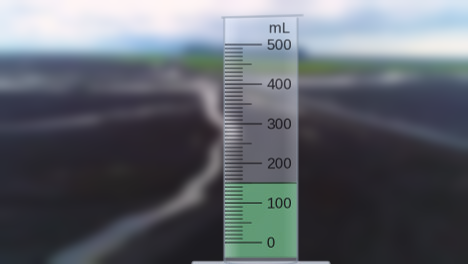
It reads {"value": 150, "unit": "mL"}
